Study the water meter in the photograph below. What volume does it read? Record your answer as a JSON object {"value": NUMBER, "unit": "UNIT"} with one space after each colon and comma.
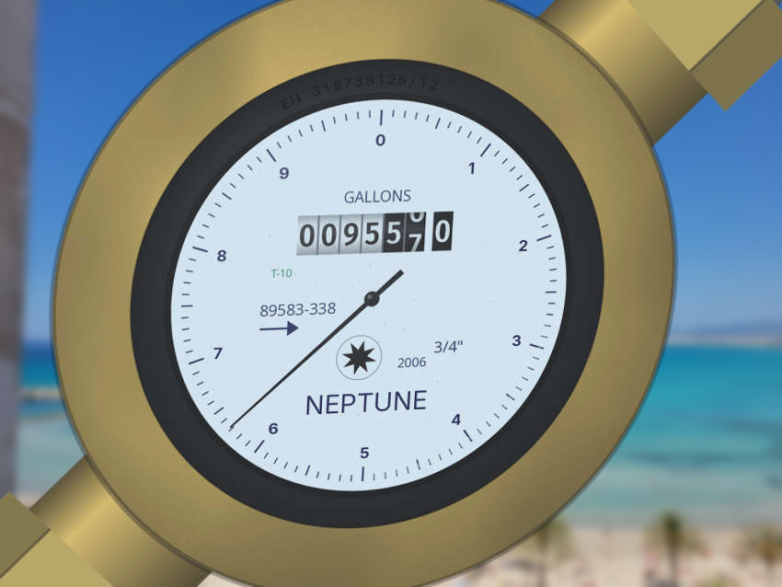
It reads {"value": 95566.3, "unit": "gal"}
